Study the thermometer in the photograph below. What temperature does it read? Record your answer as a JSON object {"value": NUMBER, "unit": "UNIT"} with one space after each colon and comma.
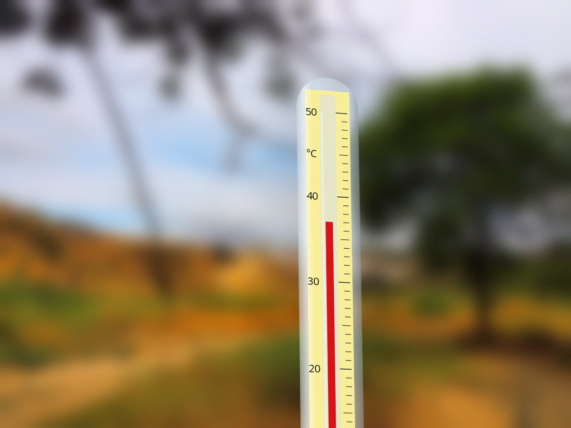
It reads {"value": 37, "unit": "°C"}
